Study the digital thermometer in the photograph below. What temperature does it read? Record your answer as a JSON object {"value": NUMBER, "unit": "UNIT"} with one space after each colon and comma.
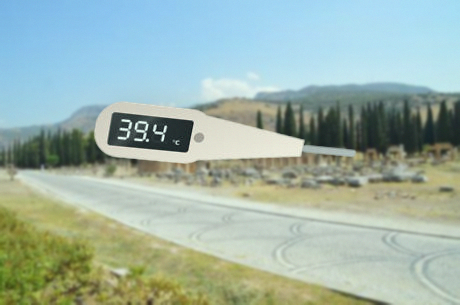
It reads {"value": 39.4, "unit": "°C"}
